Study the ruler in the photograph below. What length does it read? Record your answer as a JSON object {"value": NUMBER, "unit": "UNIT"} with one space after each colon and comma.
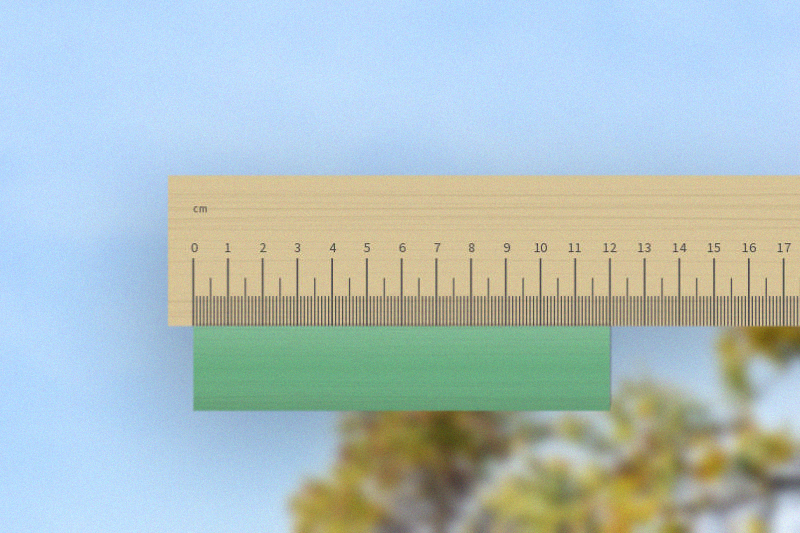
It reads {"value": 12, "unit": "cm"}
